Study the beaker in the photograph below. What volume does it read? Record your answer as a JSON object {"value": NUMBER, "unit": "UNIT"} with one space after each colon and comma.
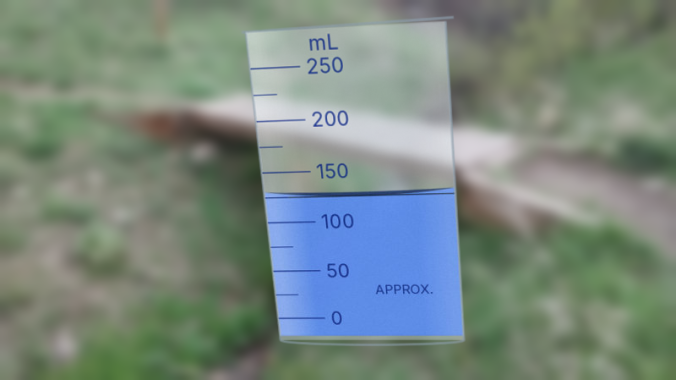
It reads {"value": 125, "unit": "mL"}
